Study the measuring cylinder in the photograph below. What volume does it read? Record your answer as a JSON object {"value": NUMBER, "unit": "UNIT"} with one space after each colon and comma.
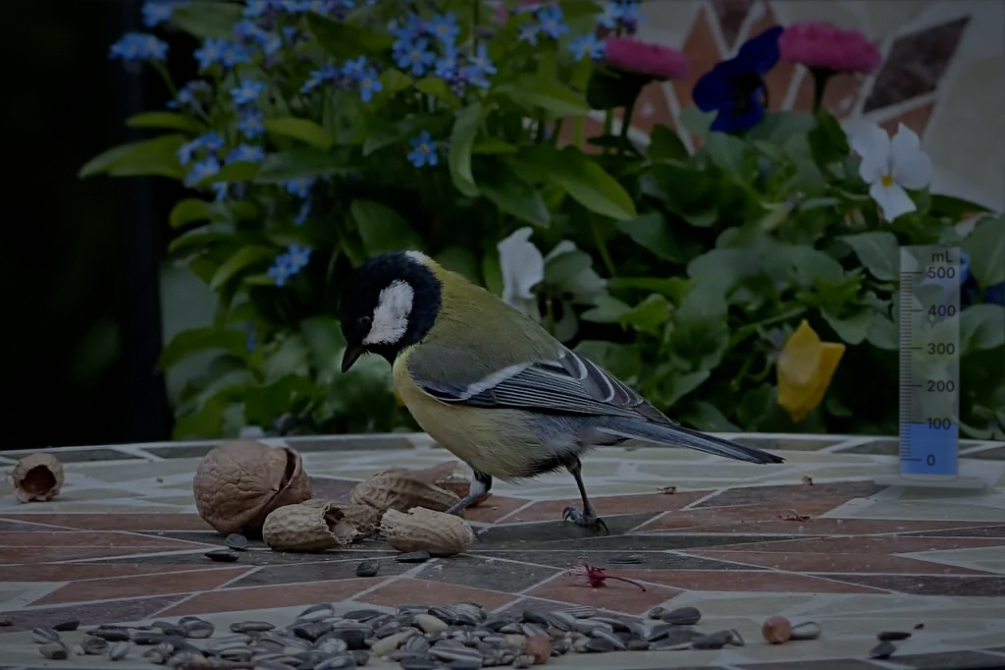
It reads {"value": 100, "unit": "mL"}
